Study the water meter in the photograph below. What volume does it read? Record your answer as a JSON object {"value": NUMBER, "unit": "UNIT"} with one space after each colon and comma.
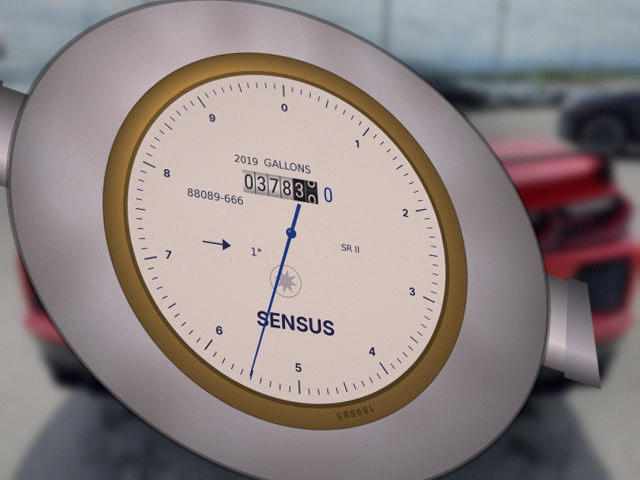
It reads {"value": 378385.5, "unit": "gal"}
